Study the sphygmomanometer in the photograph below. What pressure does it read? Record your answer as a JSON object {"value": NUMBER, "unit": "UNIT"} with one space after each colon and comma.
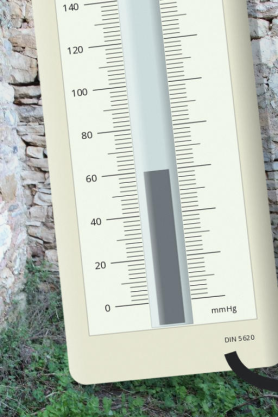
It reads {"value": 60, "unit": "mmHg"}
